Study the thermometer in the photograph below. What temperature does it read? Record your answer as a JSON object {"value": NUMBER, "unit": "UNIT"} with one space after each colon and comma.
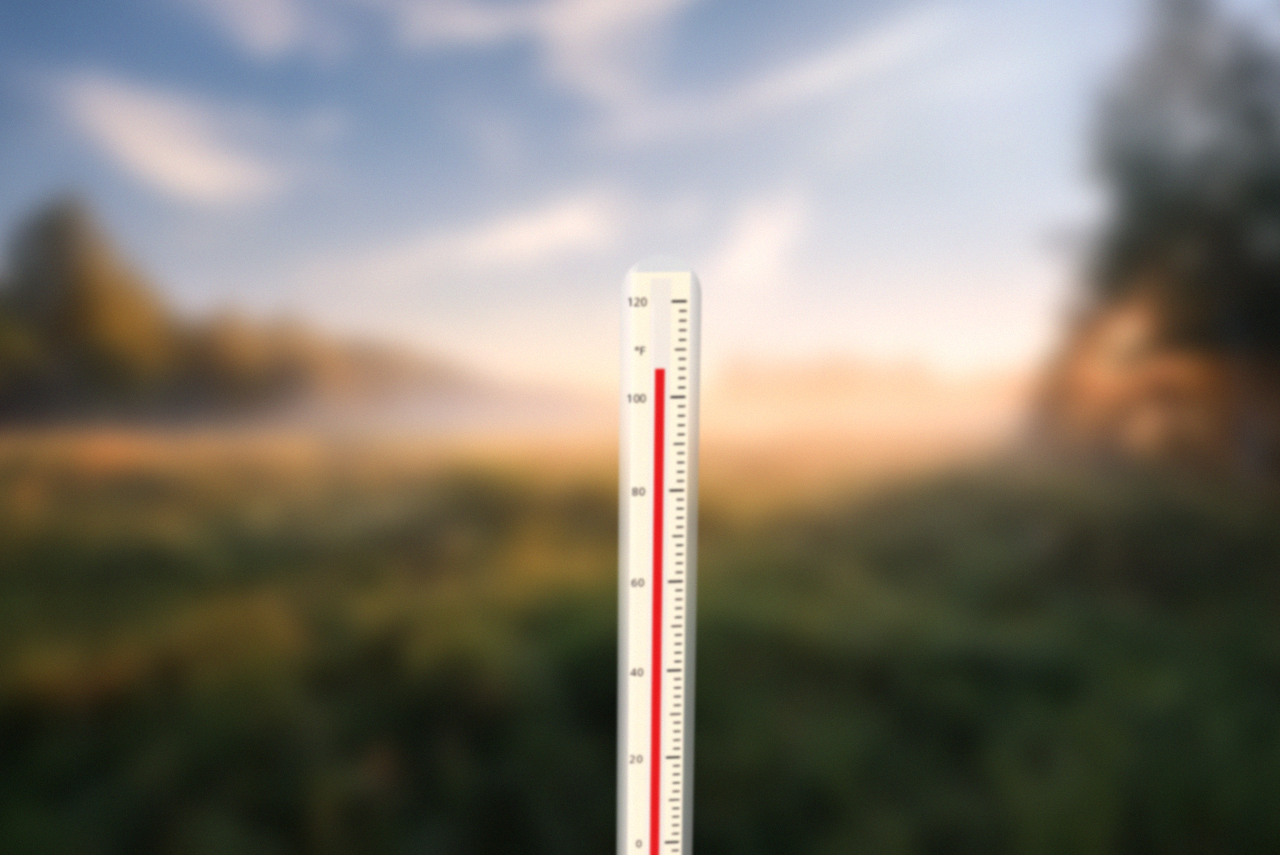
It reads {"value": 106, "unit": "°F"}
